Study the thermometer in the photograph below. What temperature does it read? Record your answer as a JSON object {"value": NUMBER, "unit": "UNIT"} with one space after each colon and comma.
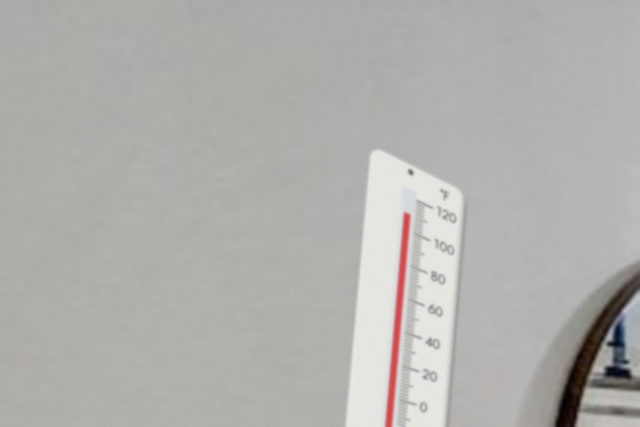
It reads {"value": 110, "unit": "°F"}
